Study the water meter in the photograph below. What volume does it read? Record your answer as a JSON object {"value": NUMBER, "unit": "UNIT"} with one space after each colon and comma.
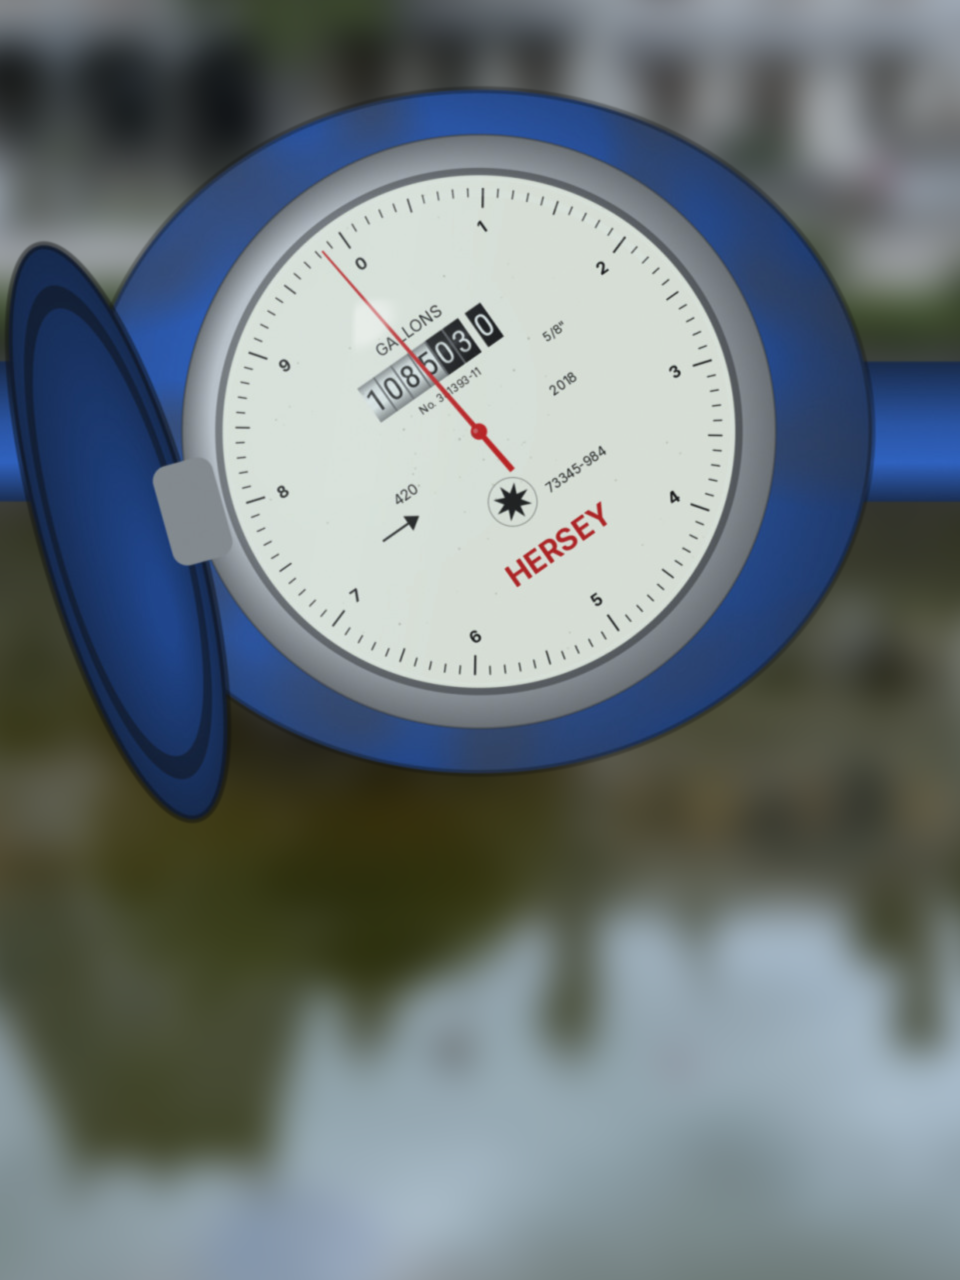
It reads {"value": 1085029.8, "unit": "gal"}
